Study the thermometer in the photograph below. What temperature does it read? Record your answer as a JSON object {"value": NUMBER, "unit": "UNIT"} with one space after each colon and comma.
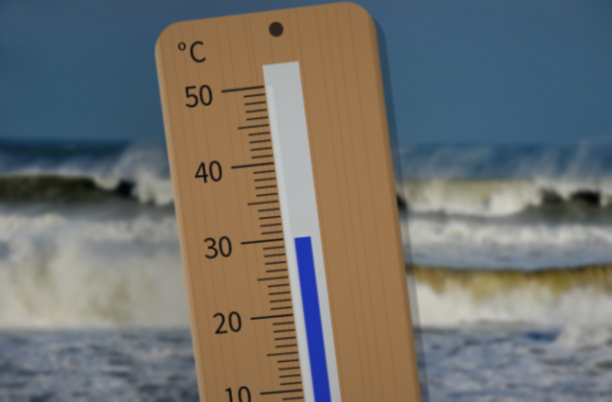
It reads {"value": 30, "unit": "°C"}
